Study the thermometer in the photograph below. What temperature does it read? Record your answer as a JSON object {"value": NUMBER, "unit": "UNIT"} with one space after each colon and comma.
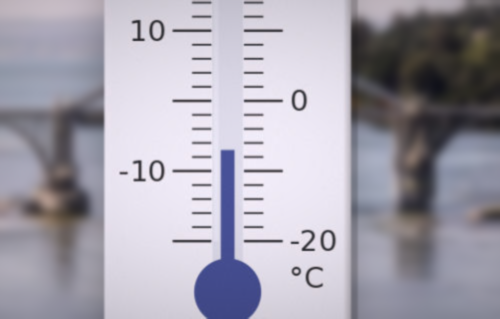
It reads {"value": -7, "unit": "°C"}
